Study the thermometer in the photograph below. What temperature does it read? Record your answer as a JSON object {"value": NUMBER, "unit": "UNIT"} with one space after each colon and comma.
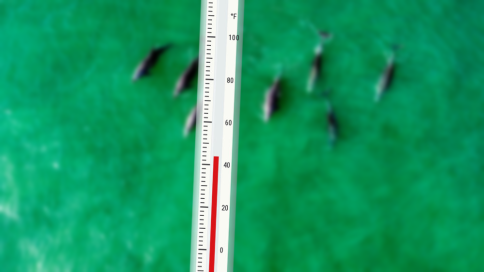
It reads {"value": 44, "unit": "°F"}
